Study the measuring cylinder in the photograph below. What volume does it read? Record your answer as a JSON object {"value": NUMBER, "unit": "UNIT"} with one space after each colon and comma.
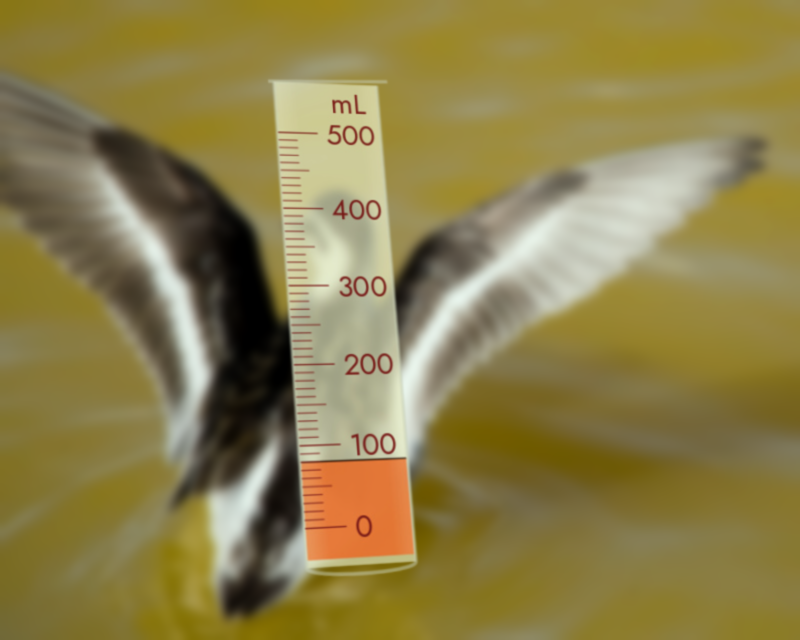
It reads {"value": 80, "unit": "mL"}
